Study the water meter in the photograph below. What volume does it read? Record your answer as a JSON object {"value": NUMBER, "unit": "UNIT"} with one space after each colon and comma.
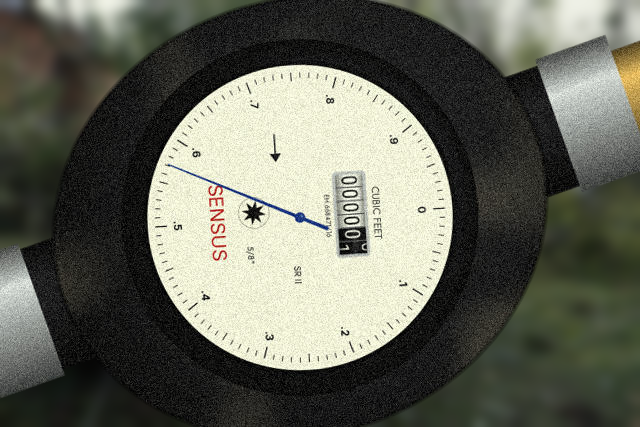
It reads {"value": 0.57, "unit": "ft³"}
